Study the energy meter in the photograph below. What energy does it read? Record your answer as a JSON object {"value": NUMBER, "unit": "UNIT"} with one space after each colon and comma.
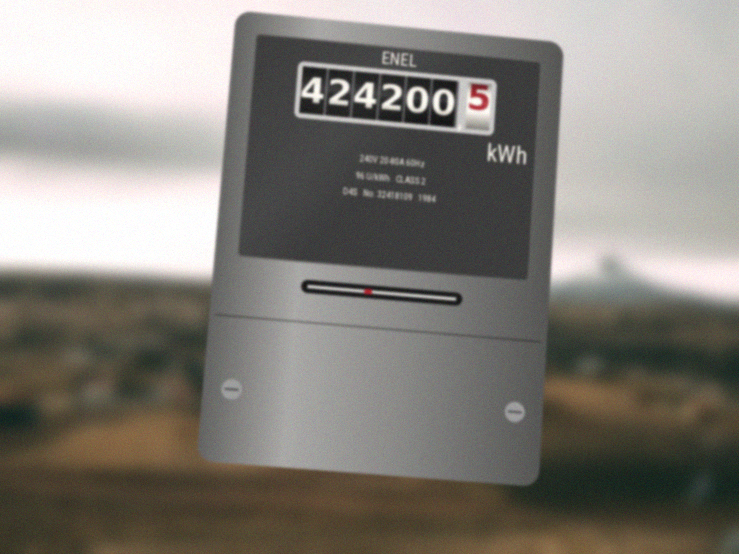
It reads {"value": 424200.5, "unit": "kWh"}
